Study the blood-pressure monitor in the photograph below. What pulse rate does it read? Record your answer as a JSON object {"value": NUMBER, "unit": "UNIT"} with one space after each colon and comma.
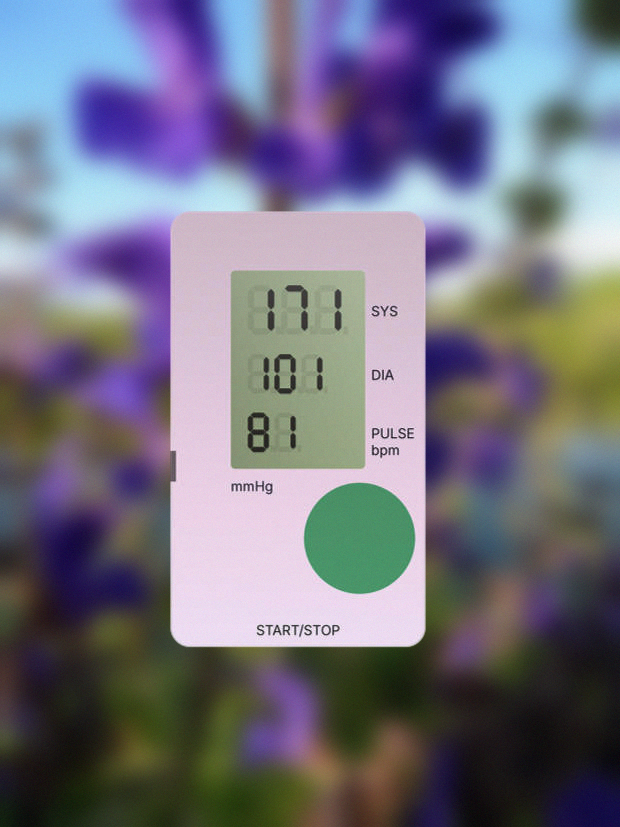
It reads {"value": 81, "unit": "bpm"}
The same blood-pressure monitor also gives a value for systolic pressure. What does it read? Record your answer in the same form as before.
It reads {"value": 171, "unit": "mmHg"}
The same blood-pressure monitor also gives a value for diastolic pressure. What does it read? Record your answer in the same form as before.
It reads {"value": 101, "unit": "mmHg"}
